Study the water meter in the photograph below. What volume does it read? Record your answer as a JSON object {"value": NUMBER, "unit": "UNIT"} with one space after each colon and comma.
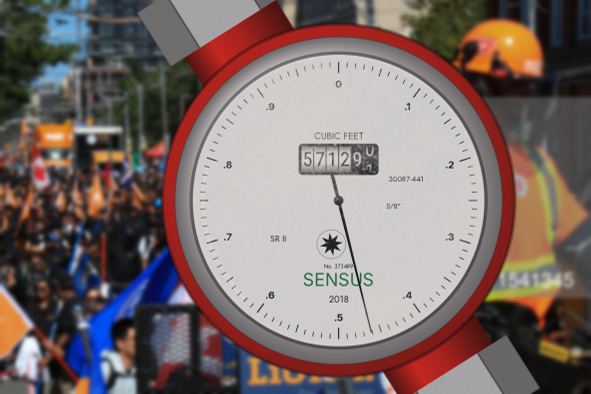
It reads {"value": 571290.46, "unit": "ft³"}
